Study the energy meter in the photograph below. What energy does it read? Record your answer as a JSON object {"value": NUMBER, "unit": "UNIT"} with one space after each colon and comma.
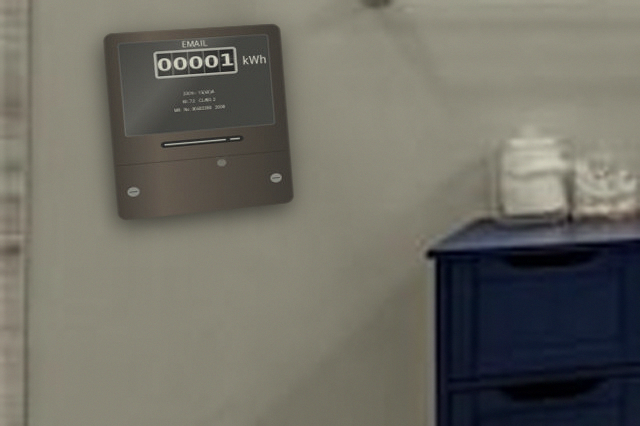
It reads {"value": 1, "unit": "kWh"}
